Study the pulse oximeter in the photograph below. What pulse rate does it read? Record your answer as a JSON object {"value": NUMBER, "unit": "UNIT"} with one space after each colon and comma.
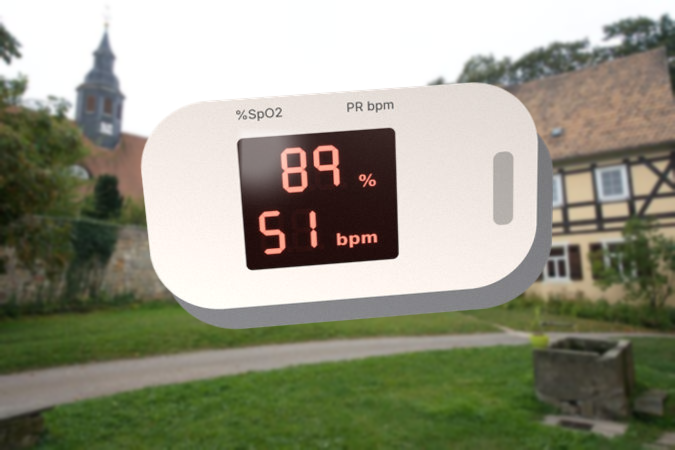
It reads {"value": 51, "unit": "bpm"}
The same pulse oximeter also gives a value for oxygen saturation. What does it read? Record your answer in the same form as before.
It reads {"value": 89, "unit": "%"}
